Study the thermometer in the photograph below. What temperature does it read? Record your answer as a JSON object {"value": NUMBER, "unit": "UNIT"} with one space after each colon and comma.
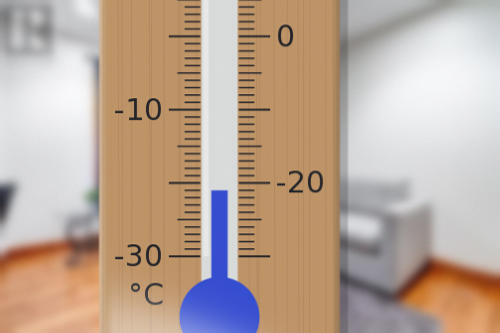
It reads {"value": -21, "unit": "°C"}
